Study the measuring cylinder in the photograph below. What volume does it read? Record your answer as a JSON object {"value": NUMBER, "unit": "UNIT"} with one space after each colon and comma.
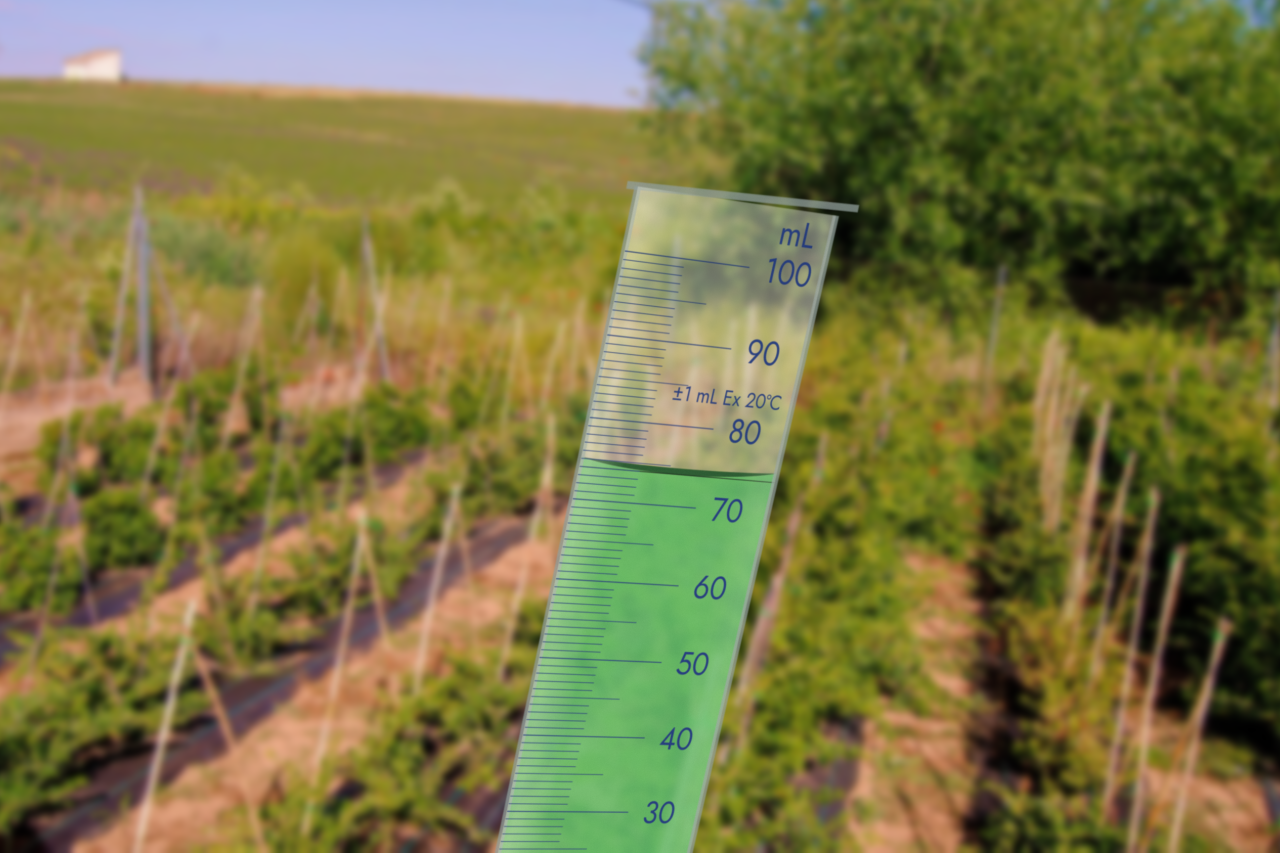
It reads {"value": 74, "unit": "mL"}
